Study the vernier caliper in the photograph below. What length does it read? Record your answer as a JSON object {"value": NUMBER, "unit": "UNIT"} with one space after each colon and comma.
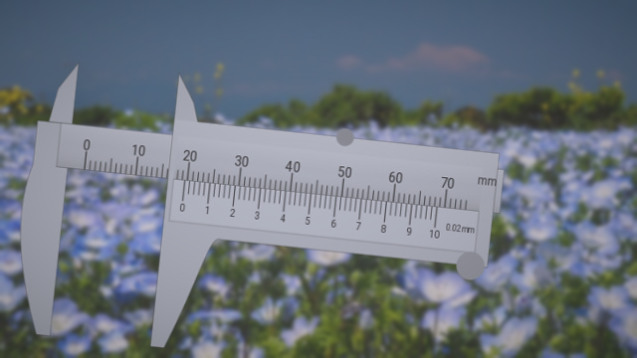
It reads {"value": 19.5, "unit": "mm"}
